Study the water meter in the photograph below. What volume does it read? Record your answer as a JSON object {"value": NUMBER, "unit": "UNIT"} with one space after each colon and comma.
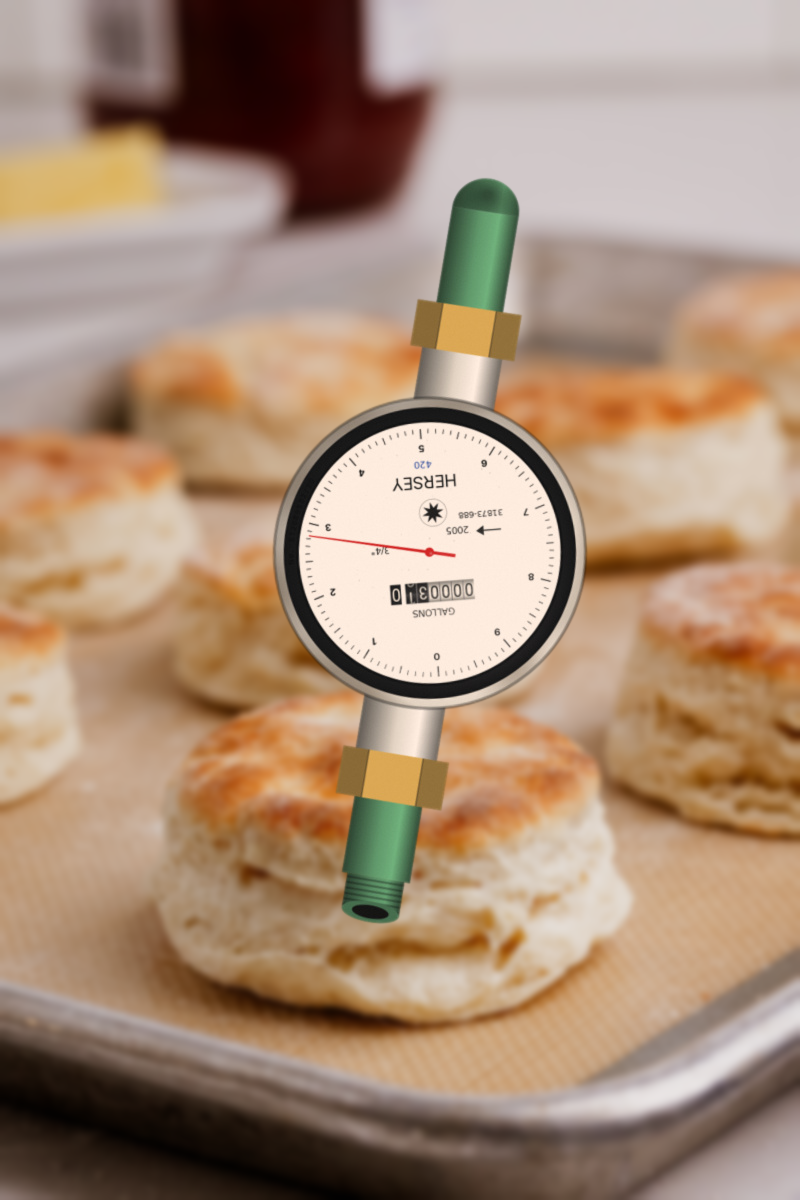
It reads {"value": 312.8, "unit": "gal"}
